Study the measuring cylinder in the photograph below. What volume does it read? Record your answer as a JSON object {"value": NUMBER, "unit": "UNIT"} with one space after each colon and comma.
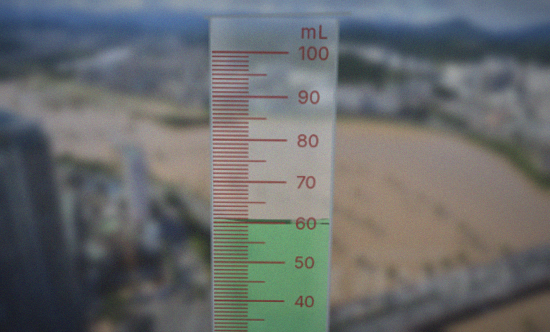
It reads {"value": 60, "unit": "mL"}
